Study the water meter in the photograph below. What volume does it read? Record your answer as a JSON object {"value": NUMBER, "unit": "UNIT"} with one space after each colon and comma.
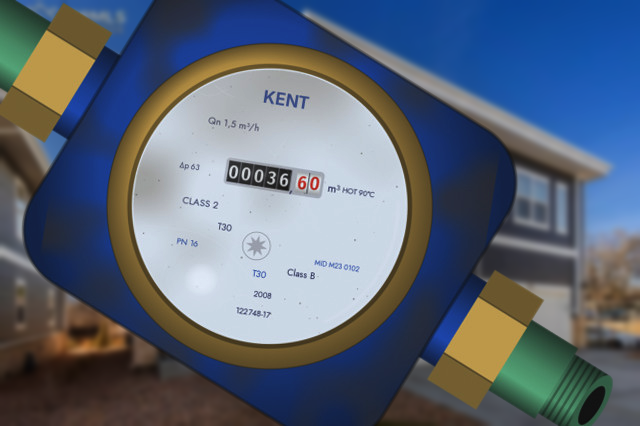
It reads {"value": 36.60, "unit": "m³"}
